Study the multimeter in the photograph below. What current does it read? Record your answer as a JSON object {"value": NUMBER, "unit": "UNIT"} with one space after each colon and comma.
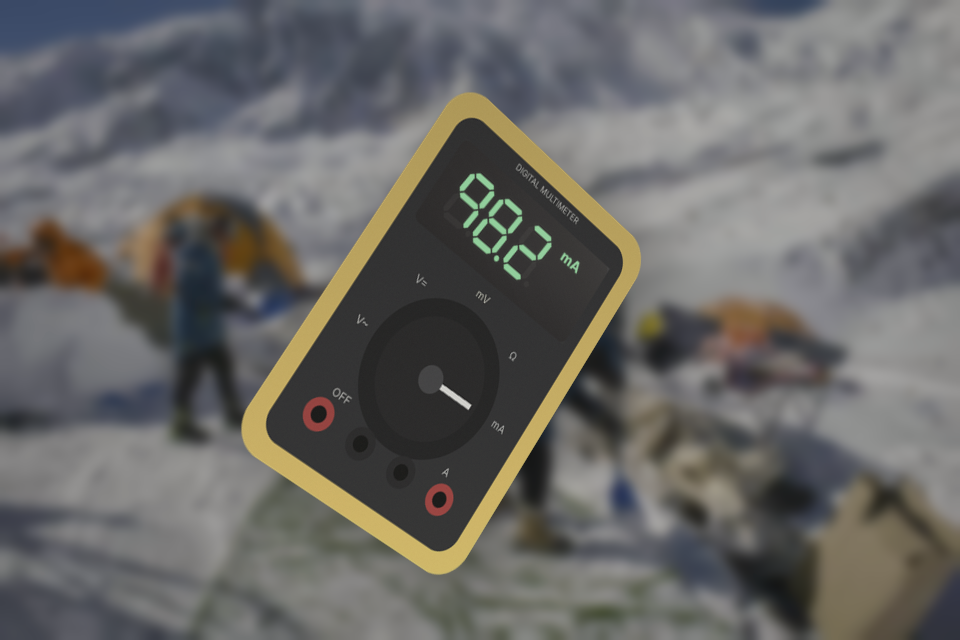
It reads {"value": 98.2, "unit": "mA"}
